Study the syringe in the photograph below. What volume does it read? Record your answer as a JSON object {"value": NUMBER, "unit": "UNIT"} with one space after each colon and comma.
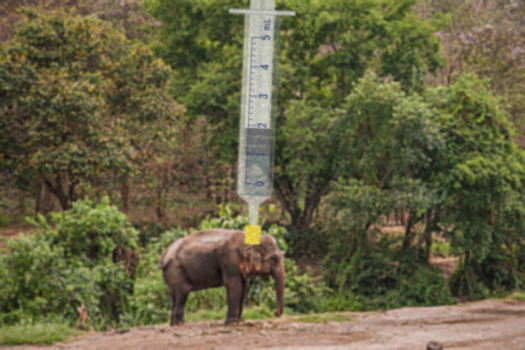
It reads {"value": 1, "unit": "mL"}
